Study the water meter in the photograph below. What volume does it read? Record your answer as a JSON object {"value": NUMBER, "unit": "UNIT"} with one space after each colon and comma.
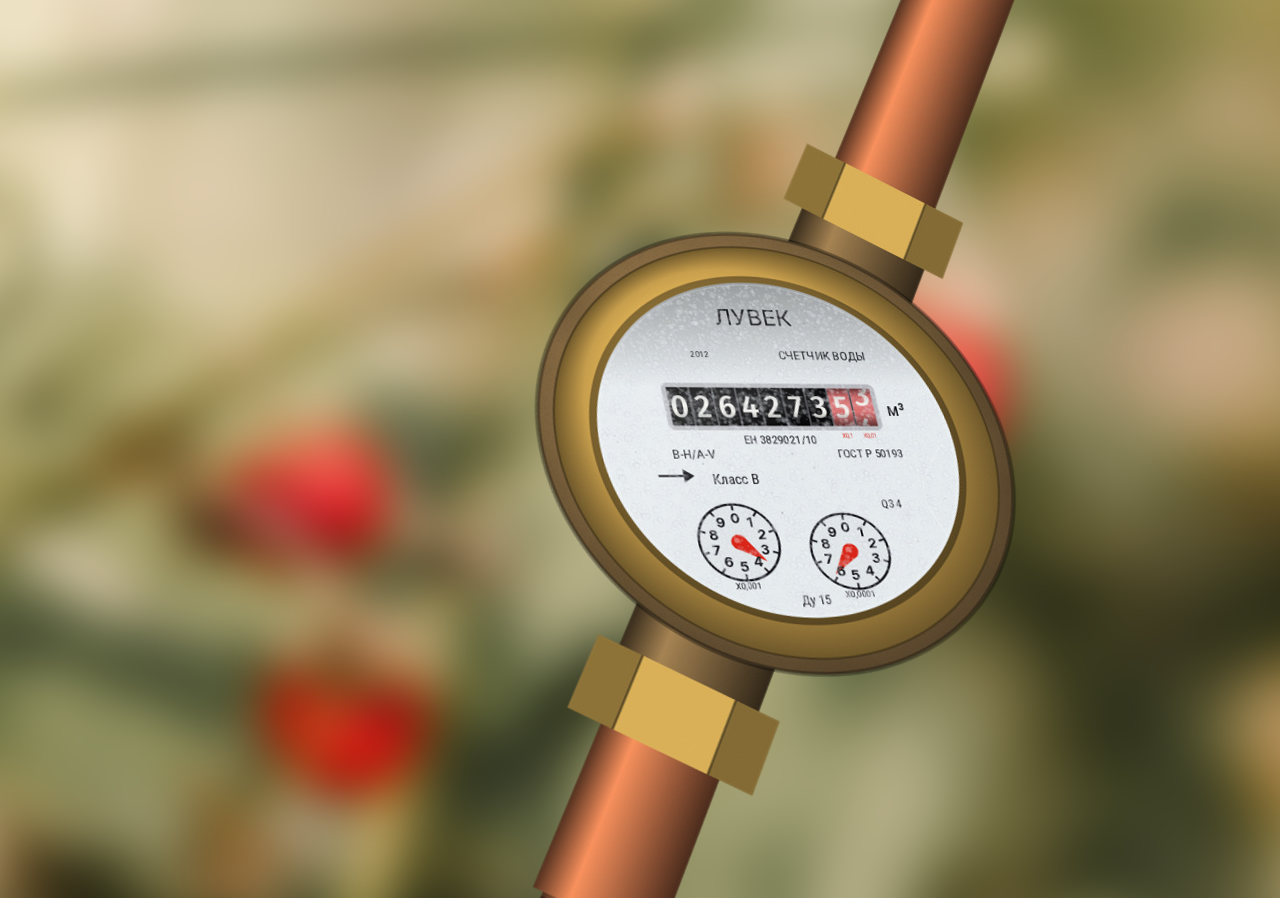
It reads {"value": 264273.5336, "unit": "m³"}
